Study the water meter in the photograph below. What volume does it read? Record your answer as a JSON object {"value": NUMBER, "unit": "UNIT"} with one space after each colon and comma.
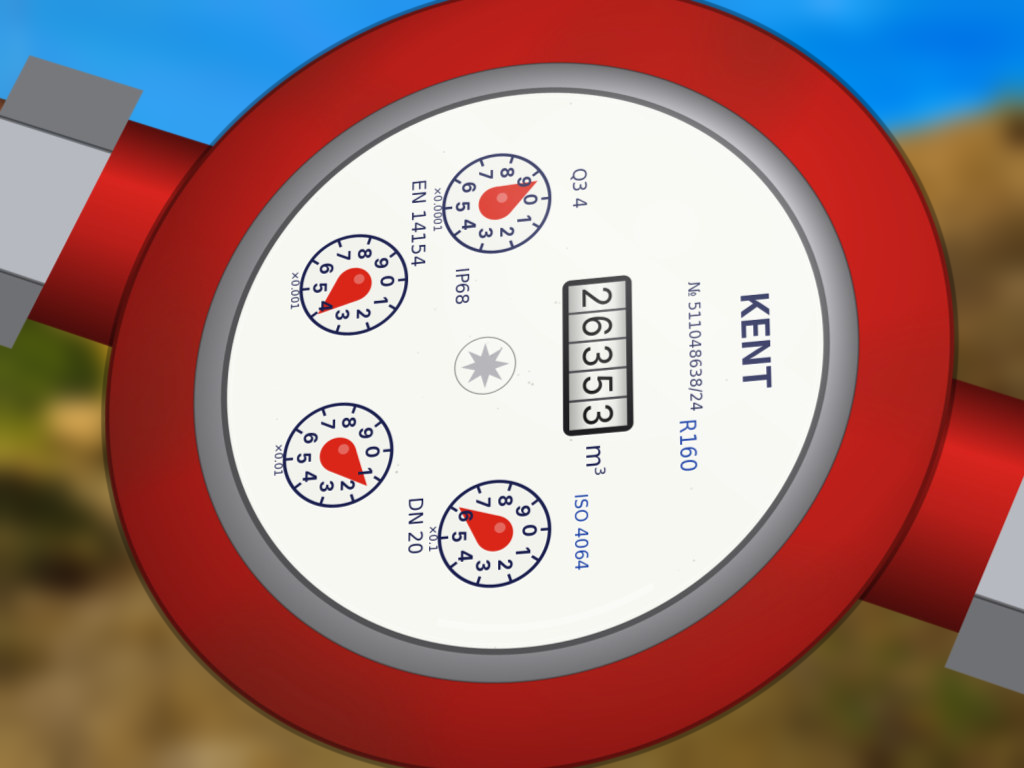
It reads {"value": 26353.6139, "unit": "m³"}
